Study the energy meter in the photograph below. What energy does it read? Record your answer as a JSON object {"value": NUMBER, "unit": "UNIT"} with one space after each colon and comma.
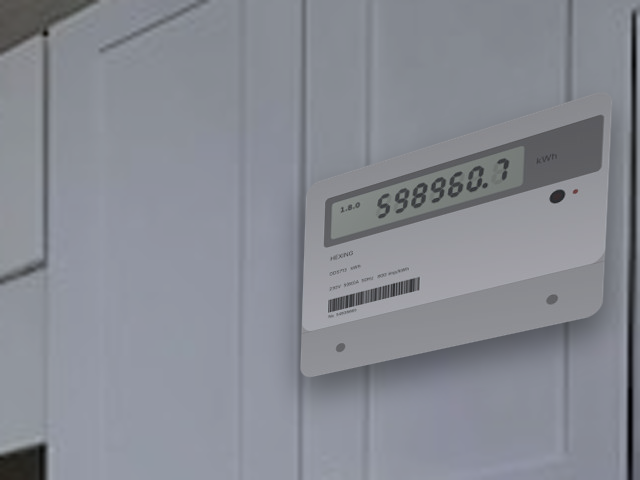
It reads {"value": 598960.7, "unit": "kWh"}
